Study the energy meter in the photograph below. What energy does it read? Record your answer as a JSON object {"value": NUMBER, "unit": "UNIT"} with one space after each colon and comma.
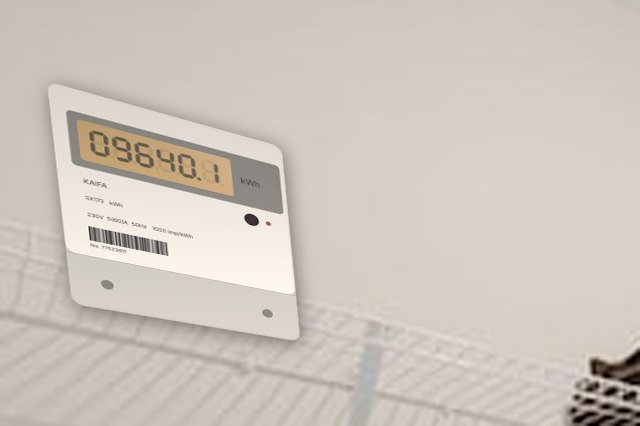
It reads {"value": 9640.1, "unit": "kWh"}
